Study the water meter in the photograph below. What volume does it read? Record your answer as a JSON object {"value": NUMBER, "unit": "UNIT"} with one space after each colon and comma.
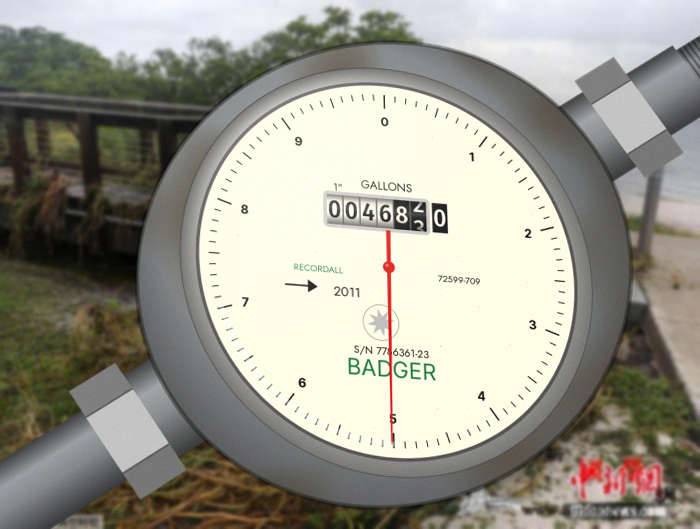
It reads {"value": 46825.0, "unit": "gal"}
